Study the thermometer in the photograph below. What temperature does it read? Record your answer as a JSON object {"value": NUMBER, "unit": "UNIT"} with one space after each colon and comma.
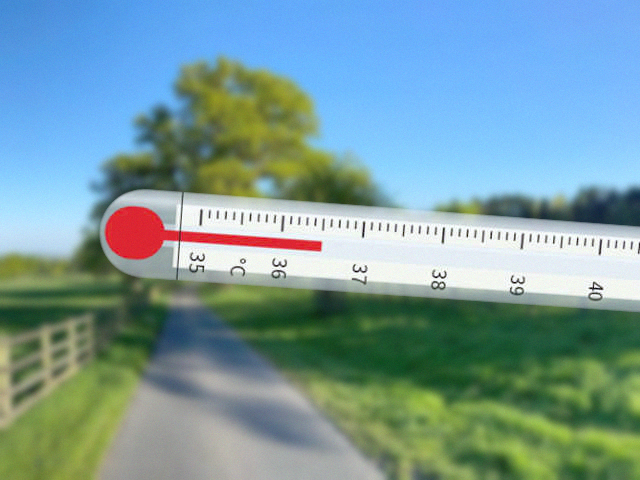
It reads {"value": 36.5, "unit": "°C"}
